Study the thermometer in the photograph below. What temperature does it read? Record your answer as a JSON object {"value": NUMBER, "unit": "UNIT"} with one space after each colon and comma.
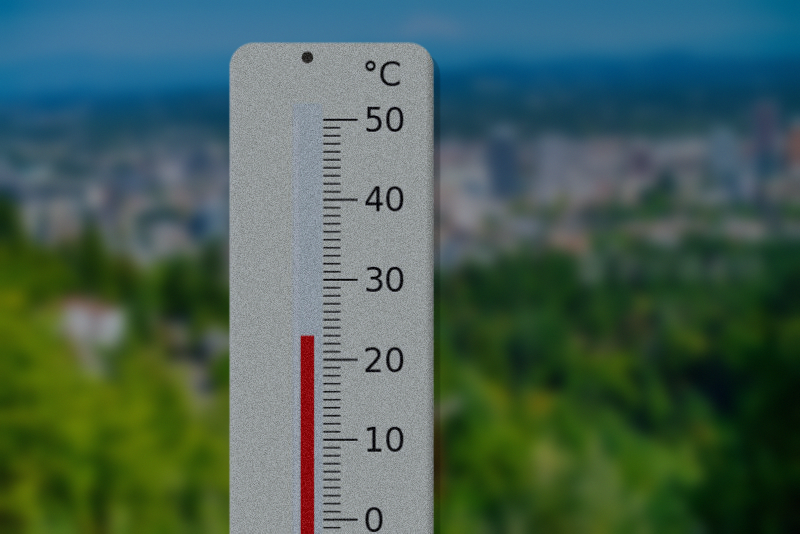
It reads {"value": 23, "unit": "°C"}
